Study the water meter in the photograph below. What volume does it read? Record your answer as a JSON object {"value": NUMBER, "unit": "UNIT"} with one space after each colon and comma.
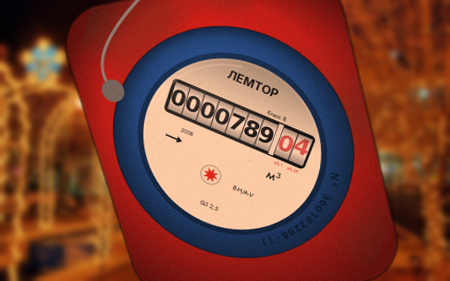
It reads {"value": 789.04, "unit": "m³"}
